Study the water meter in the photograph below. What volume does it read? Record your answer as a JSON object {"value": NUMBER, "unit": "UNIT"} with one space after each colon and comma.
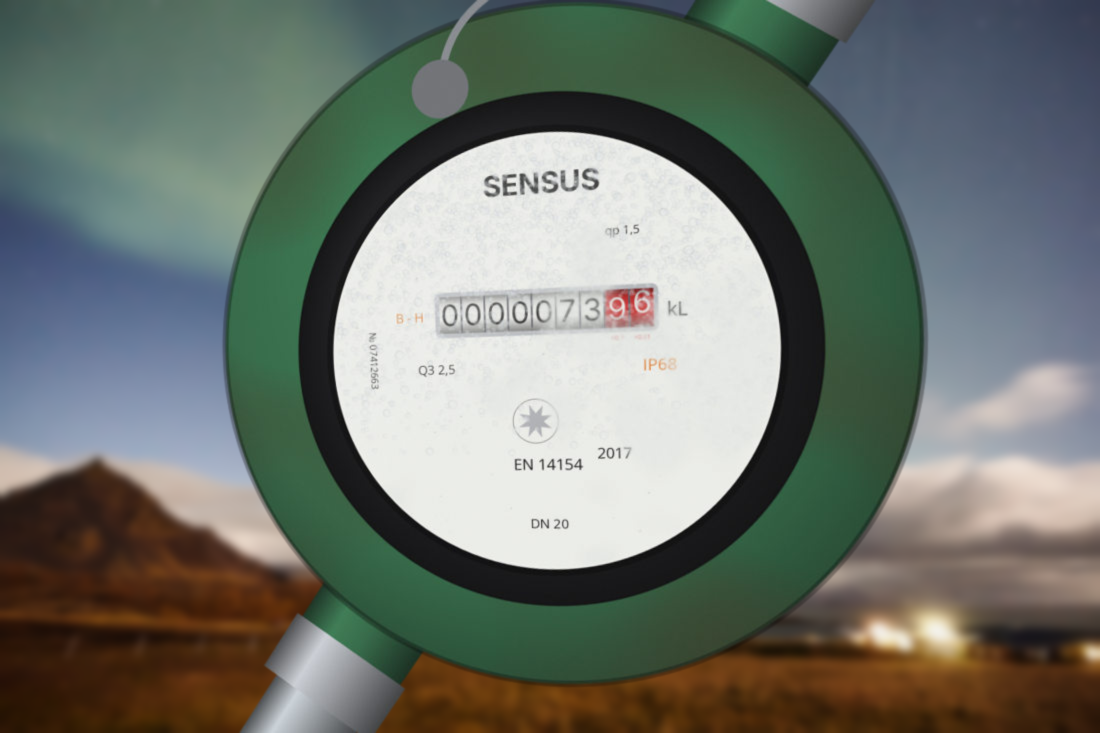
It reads {"value": 73.96, "unit": "kL"}
